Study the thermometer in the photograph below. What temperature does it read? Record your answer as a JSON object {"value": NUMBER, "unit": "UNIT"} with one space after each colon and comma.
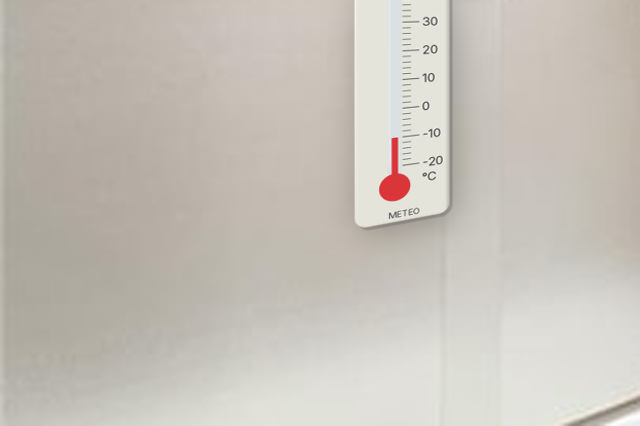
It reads {"value": -10, "unit": "°C"}
